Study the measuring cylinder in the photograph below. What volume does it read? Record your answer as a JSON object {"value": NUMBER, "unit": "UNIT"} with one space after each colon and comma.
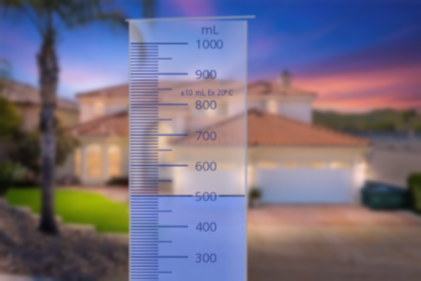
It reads {"value": 500, "unit": "mL"}
